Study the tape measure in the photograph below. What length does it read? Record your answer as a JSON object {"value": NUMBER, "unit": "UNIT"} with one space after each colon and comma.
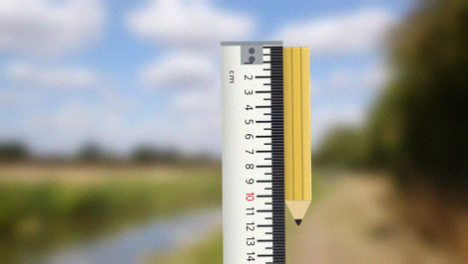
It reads {"value": 12, "unit": "cm"}
